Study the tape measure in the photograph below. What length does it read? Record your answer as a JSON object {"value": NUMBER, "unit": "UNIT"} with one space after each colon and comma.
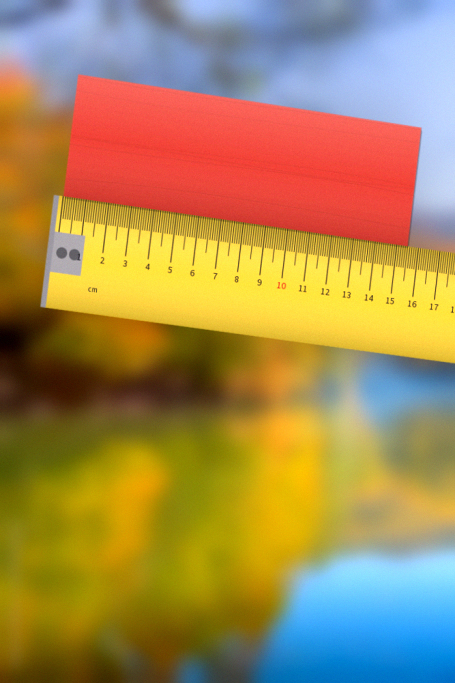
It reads {"value": 15.5, "unit": "cm"}
